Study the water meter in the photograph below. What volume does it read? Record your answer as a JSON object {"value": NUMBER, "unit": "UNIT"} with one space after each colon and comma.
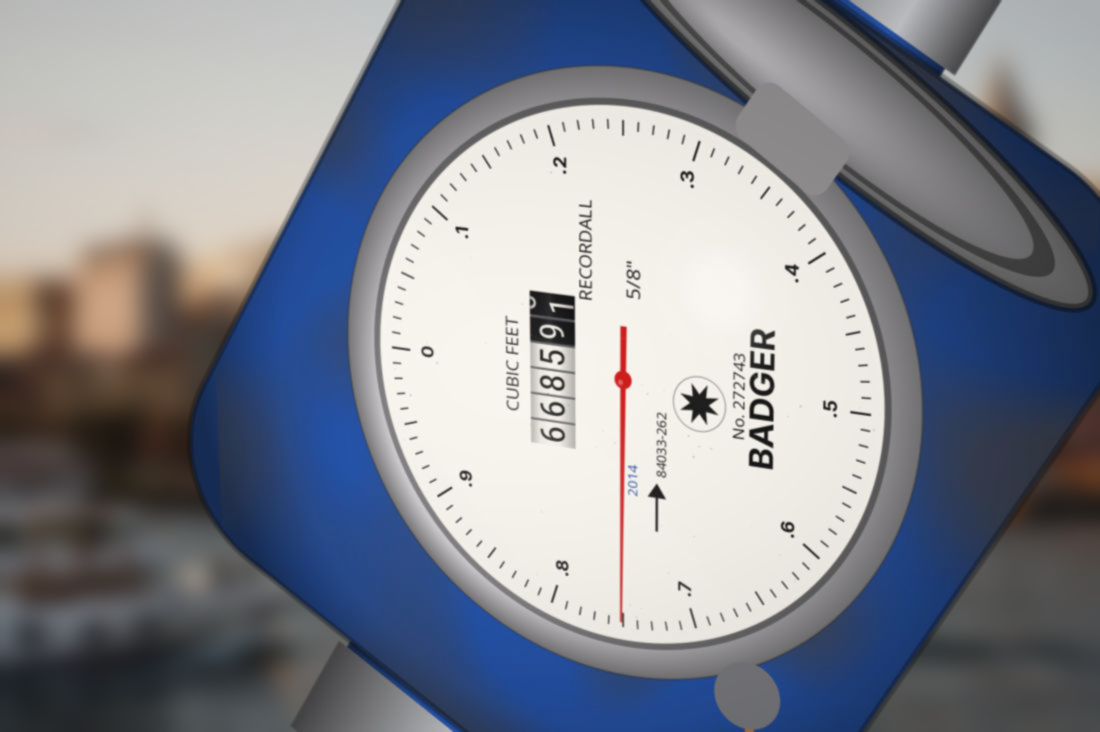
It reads {"value": 668590.75, "unit": "ft³"}
